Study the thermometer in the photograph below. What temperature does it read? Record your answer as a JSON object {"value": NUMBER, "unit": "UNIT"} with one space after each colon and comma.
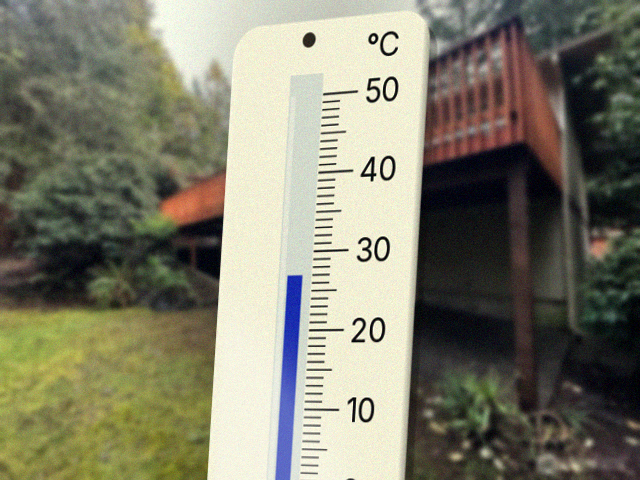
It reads {"value": 27, "unit": "°C"}
